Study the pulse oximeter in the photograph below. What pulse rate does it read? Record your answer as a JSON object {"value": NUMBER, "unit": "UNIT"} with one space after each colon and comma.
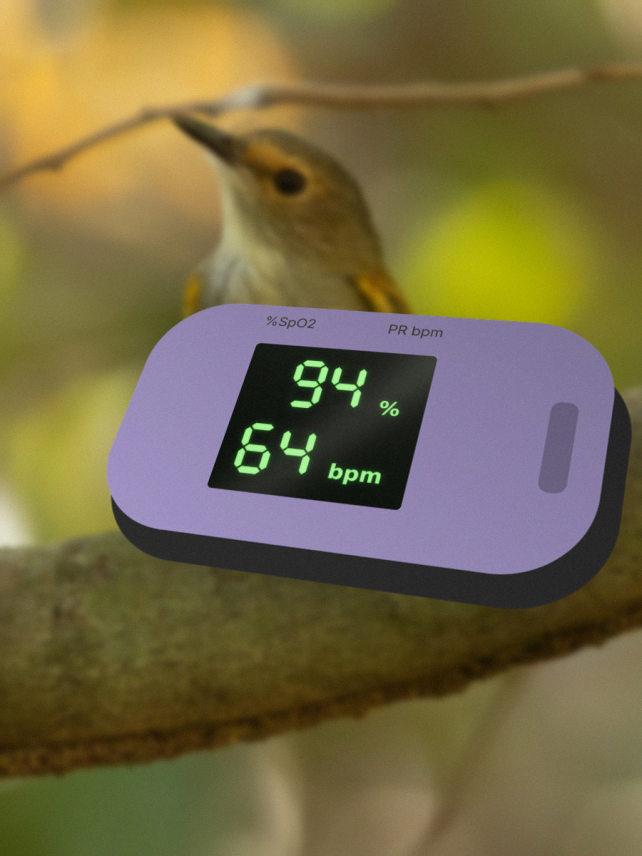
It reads {"value": 64, "unit": "bpm"}
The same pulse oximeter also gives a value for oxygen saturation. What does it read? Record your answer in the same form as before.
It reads {"value": 94, "unit": "%"}
